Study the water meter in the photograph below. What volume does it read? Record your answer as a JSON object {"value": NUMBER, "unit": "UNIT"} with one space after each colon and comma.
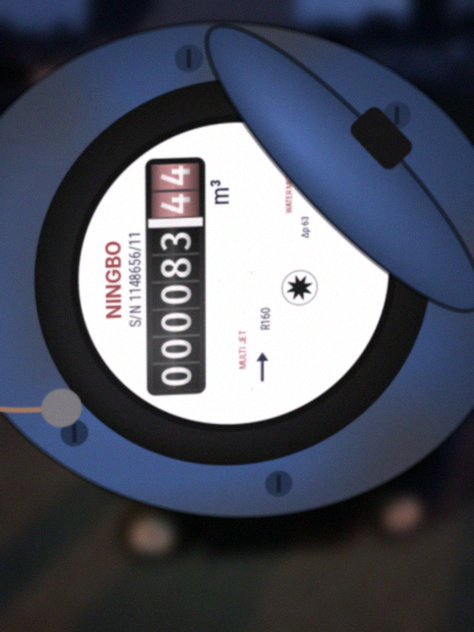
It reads {"value": 83.44, "unit": "m³"}
